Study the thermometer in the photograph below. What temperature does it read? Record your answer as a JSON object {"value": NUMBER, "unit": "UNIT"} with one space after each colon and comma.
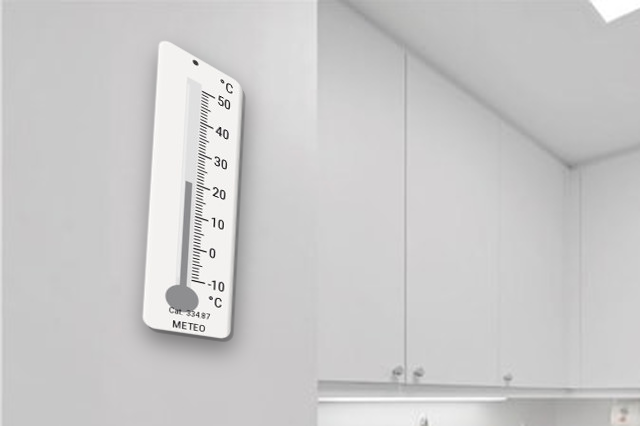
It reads {"value": 20, "unit": "°C"}
